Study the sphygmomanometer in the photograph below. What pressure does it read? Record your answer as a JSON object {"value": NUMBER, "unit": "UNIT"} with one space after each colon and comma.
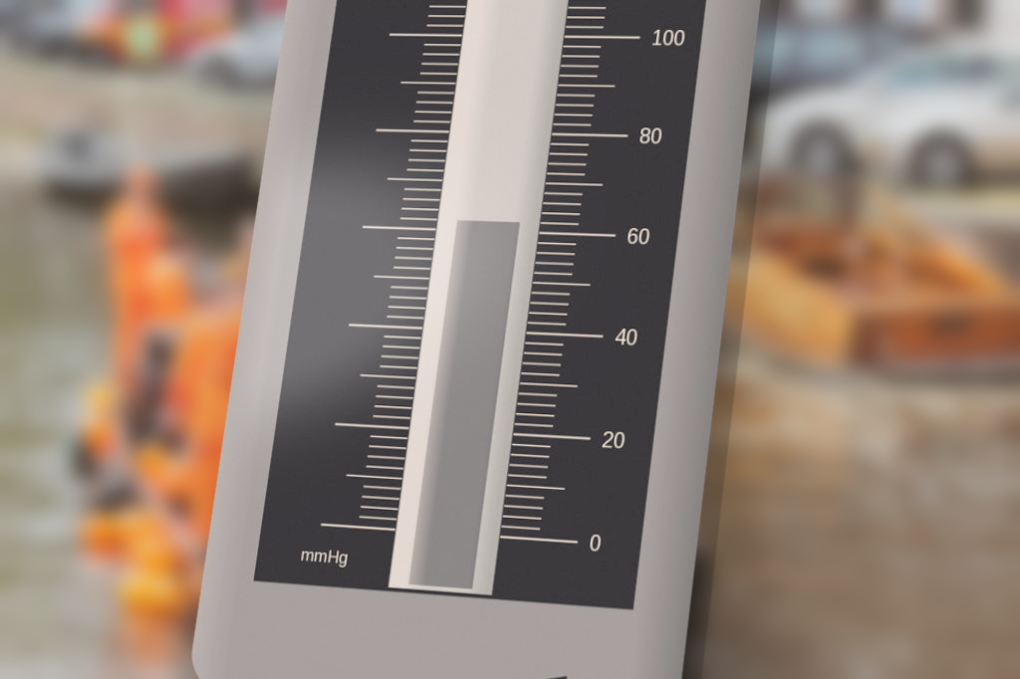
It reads {"value": 62, "unit": "mmHg"}
